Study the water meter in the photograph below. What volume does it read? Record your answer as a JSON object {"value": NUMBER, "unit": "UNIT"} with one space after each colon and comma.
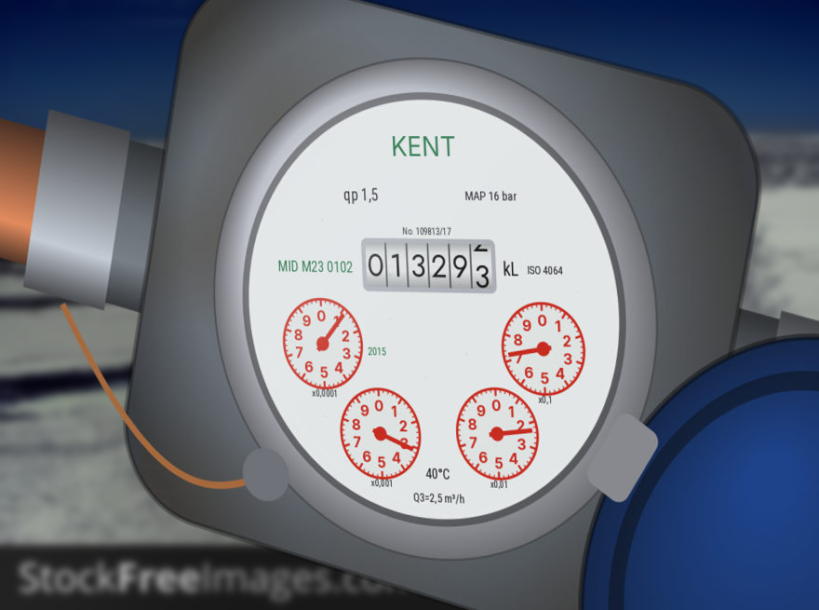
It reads {"value": 13292.7231, "unit": "kL"}
